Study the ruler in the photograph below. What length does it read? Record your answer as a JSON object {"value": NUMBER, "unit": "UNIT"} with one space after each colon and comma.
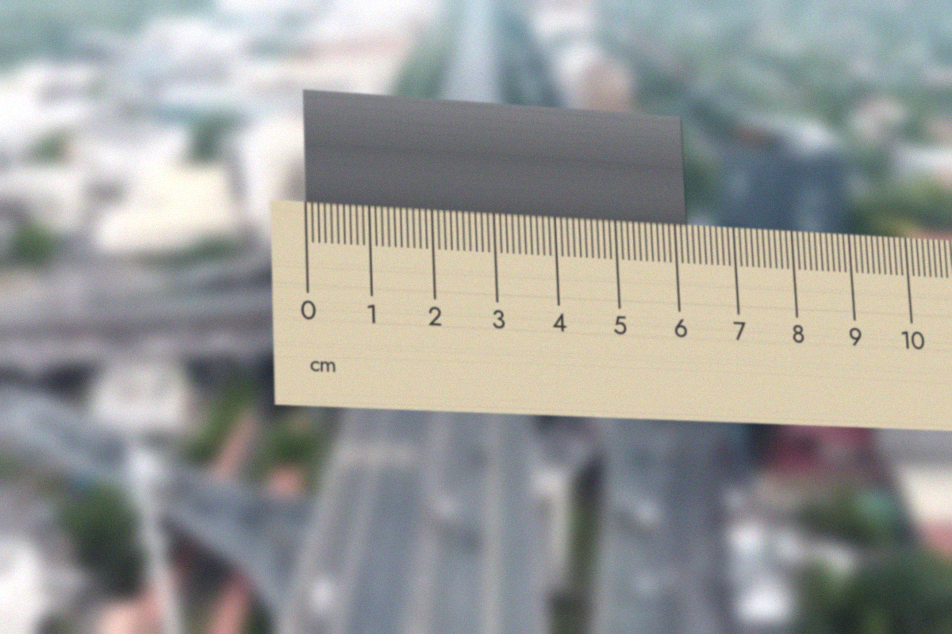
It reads {"value": 6.2, "unit": "cm"}
